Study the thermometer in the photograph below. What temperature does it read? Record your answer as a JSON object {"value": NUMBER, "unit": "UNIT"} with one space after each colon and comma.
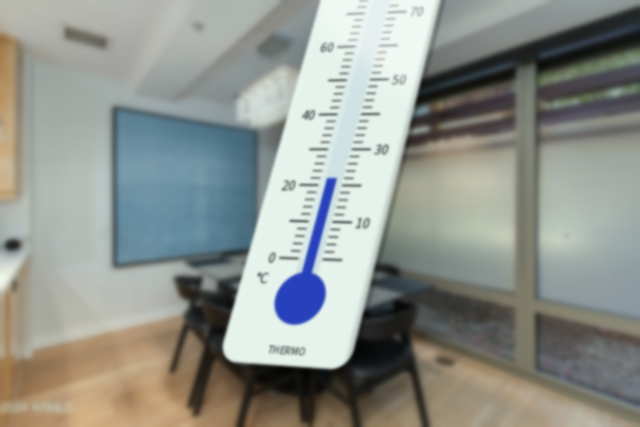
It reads {"value": 22, "unit": "°C"}
